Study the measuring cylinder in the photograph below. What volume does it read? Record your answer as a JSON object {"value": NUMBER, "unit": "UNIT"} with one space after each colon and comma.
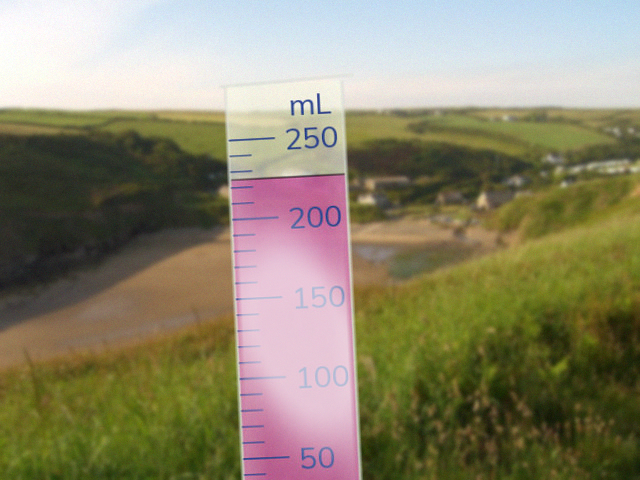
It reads {"value": 225, "unit": "mL"}
